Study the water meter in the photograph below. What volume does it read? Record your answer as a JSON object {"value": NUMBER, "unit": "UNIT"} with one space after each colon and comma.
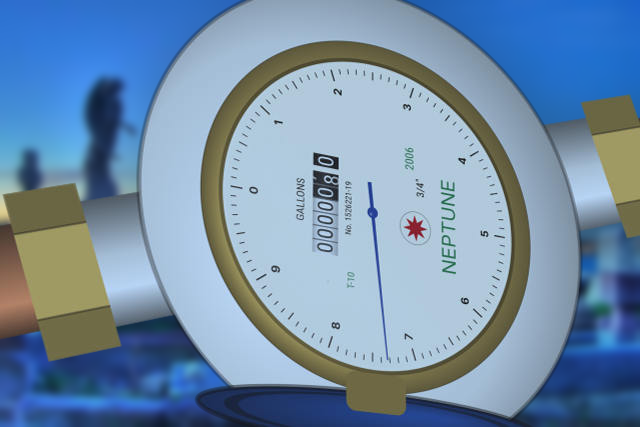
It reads {"value": 77.3, "unit": "gal"}
